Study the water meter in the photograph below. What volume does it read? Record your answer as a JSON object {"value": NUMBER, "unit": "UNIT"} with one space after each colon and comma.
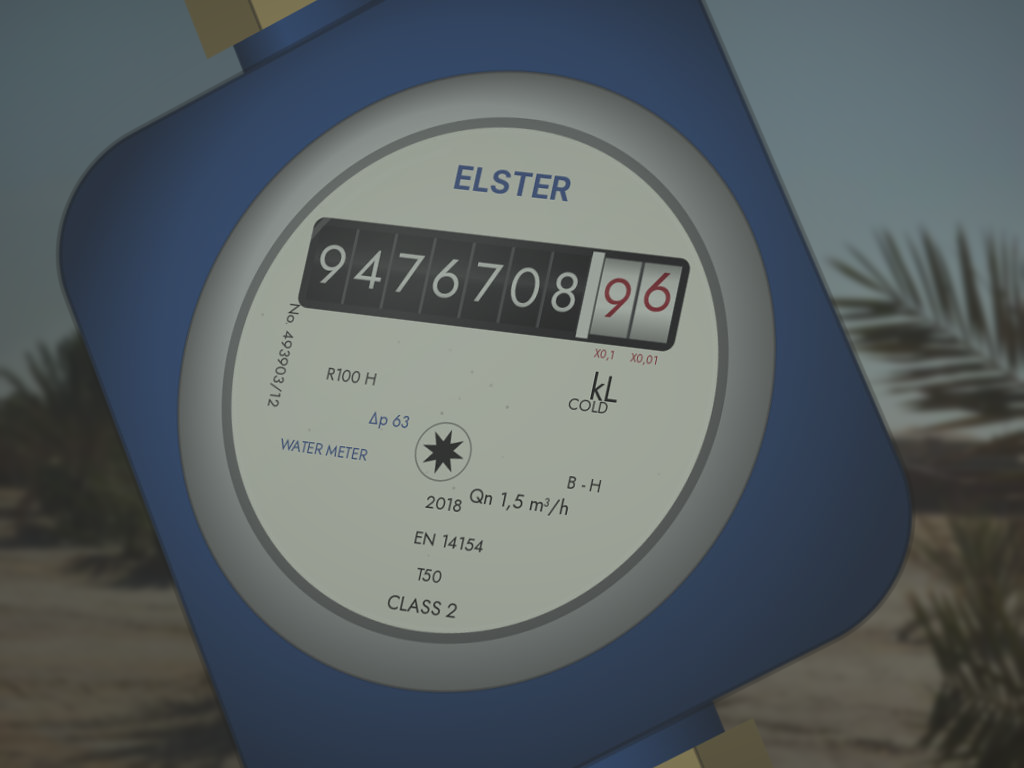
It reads {"value": 9476708.96, "unit": "kL"}
